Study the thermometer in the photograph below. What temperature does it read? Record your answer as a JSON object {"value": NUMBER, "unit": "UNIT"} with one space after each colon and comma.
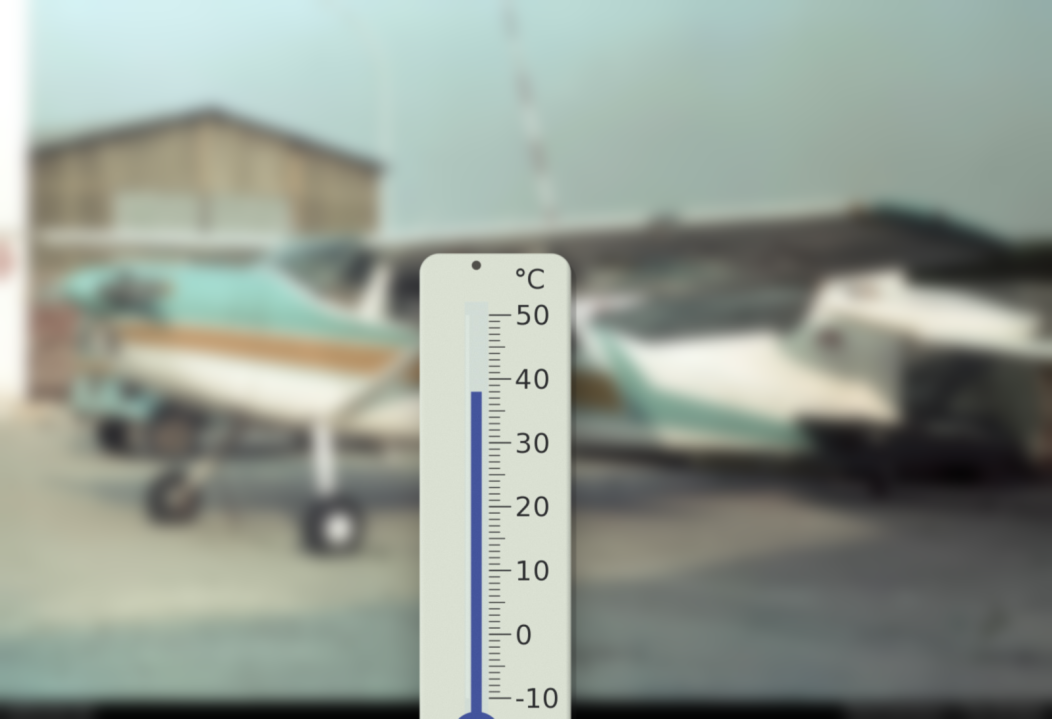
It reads {"value": 38, "unit": "°C"}
